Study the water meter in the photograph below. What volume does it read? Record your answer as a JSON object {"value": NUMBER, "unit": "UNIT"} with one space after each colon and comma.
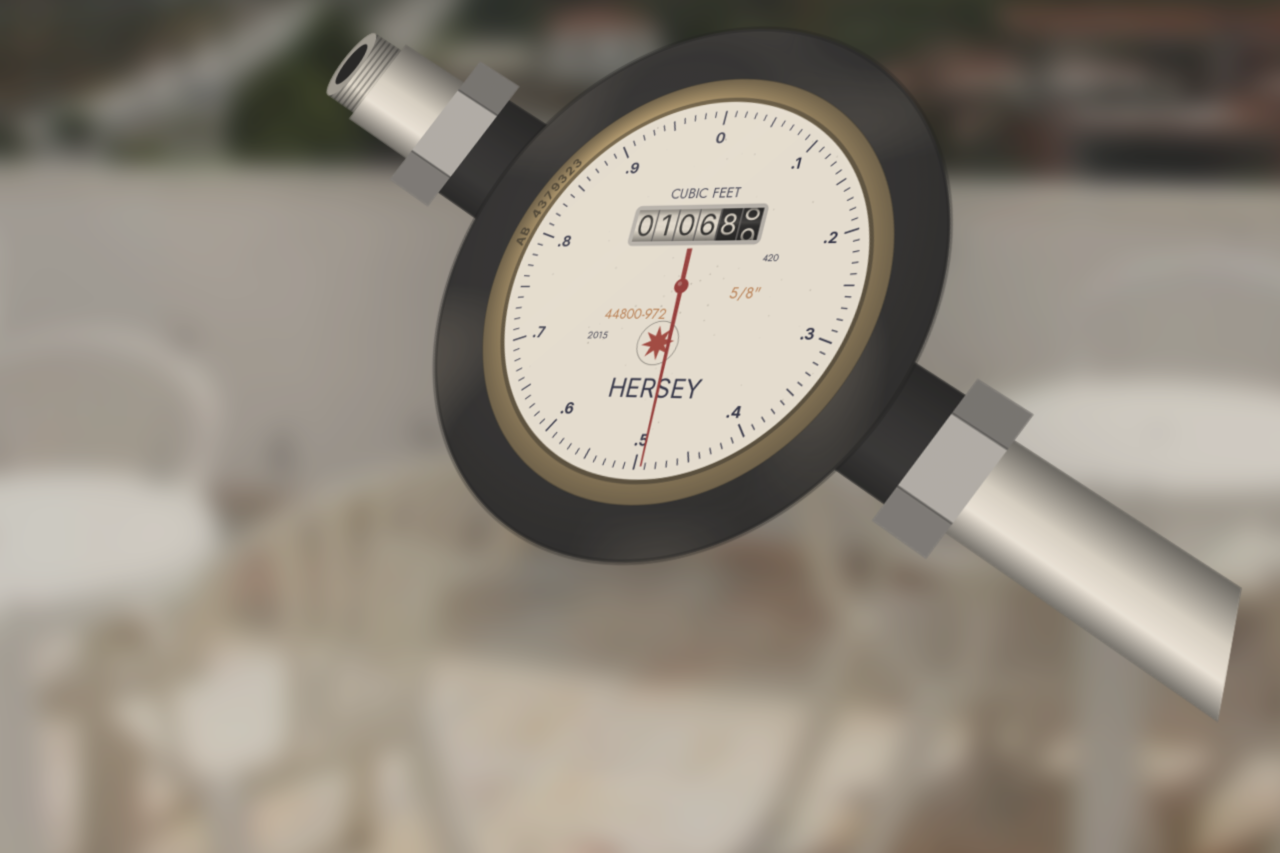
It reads {"value": 10688.49, "unit": "ft³"}
